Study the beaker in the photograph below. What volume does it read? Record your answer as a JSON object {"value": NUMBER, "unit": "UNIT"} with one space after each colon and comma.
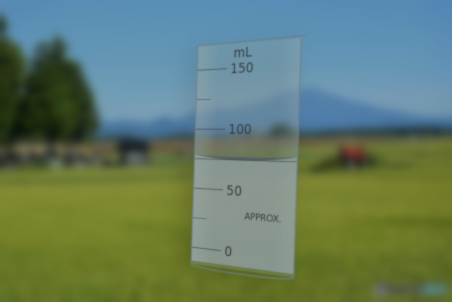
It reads {"value": 75, "unit": "mL"}
